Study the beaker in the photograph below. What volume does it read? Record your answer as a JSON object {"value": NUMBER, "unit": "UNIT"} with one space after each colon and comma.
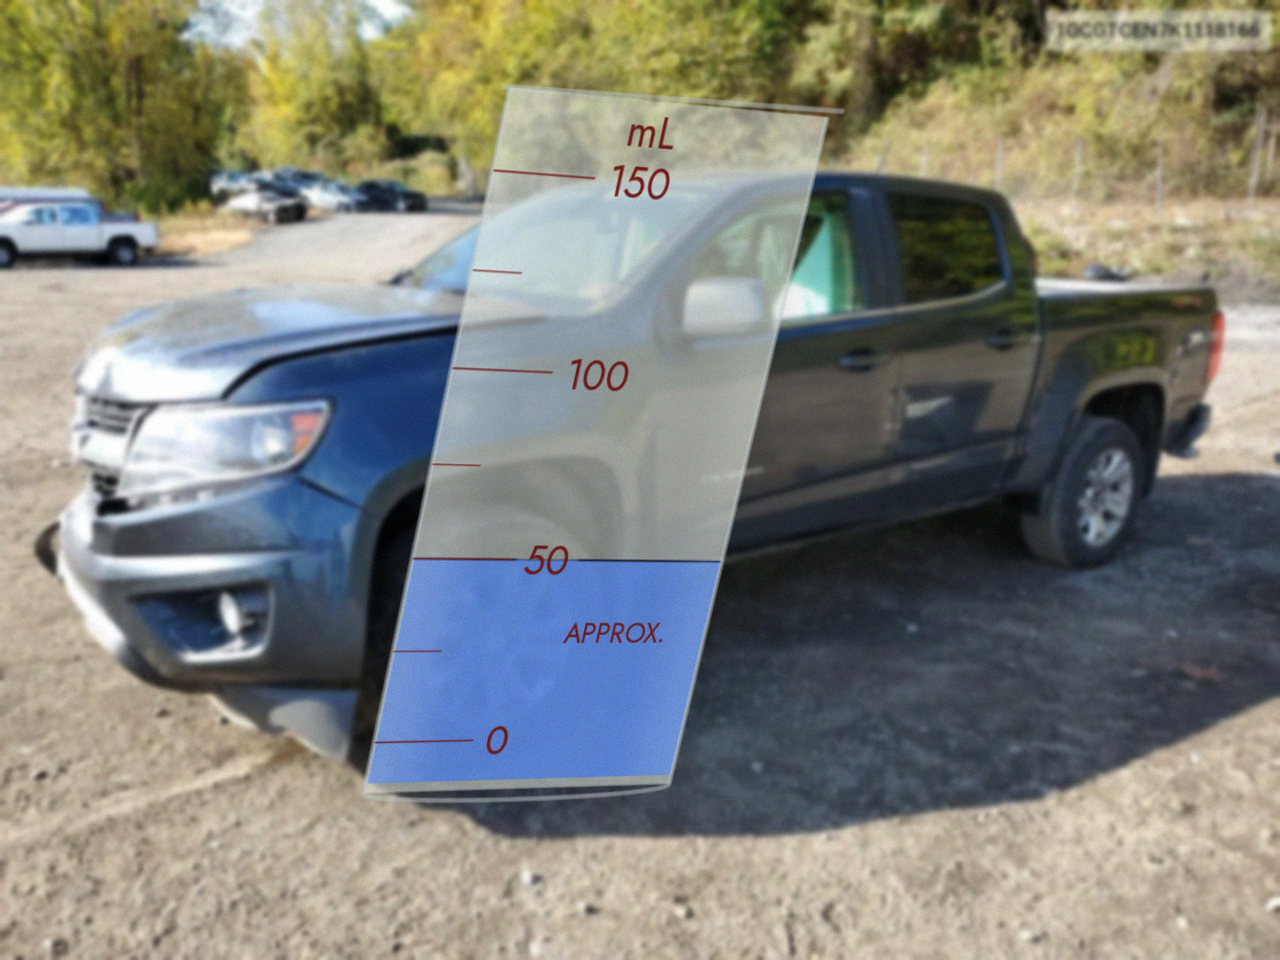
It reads {"value": 50, "unit": "mL"}
